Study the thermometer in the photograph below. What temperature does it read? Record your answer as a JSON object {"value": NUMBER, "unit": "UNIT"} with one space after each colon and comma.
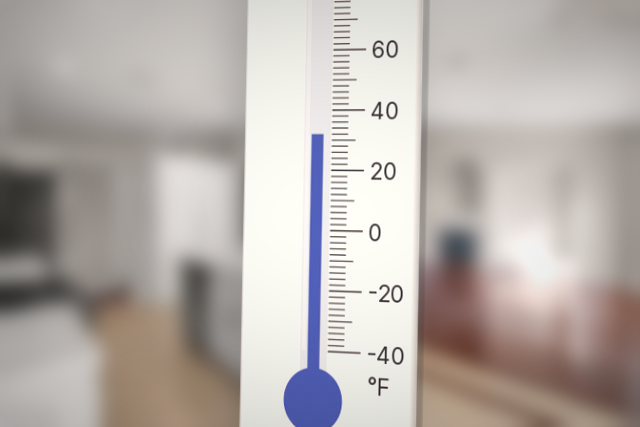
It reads {"value": 32, "unit": "°F"}
